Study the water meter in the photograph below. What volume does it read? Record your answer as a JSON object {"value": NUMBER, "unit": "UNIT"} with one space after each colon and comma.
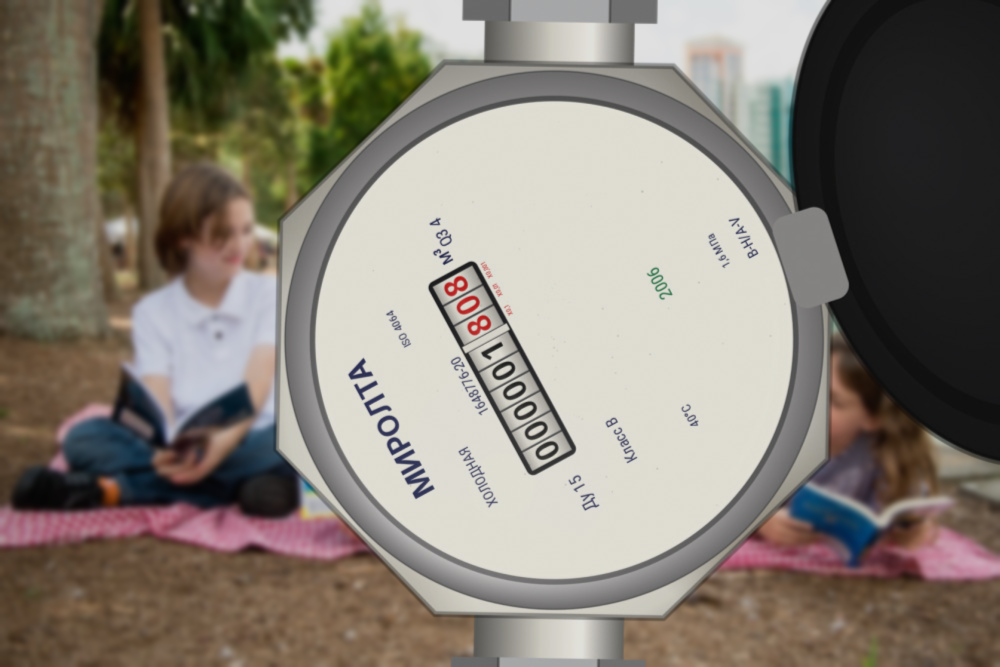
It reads {"value": 1.808, "unit": "m³"}
